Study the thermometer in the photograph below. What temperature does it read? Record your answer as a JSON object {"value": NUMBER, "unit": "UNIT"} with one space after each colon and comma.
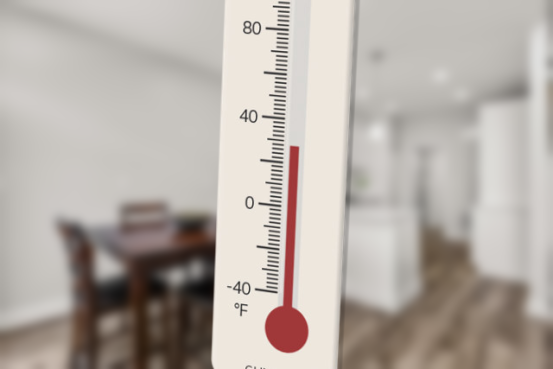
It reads {"value": 28, "unit": "°F"}
